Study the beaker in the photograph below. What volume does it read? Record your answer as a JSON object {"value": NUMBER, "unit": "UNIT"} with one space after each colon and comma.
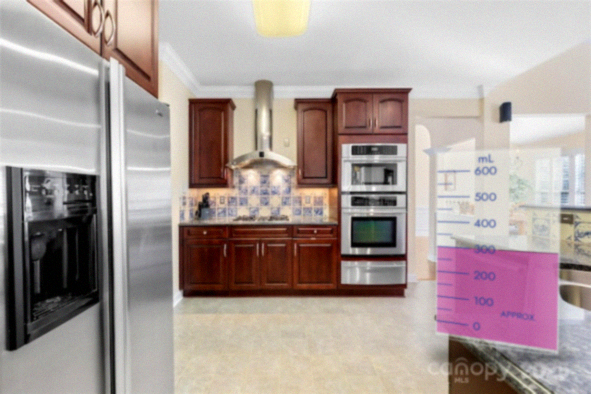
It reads {"value": 300, "unit": "mL"}
